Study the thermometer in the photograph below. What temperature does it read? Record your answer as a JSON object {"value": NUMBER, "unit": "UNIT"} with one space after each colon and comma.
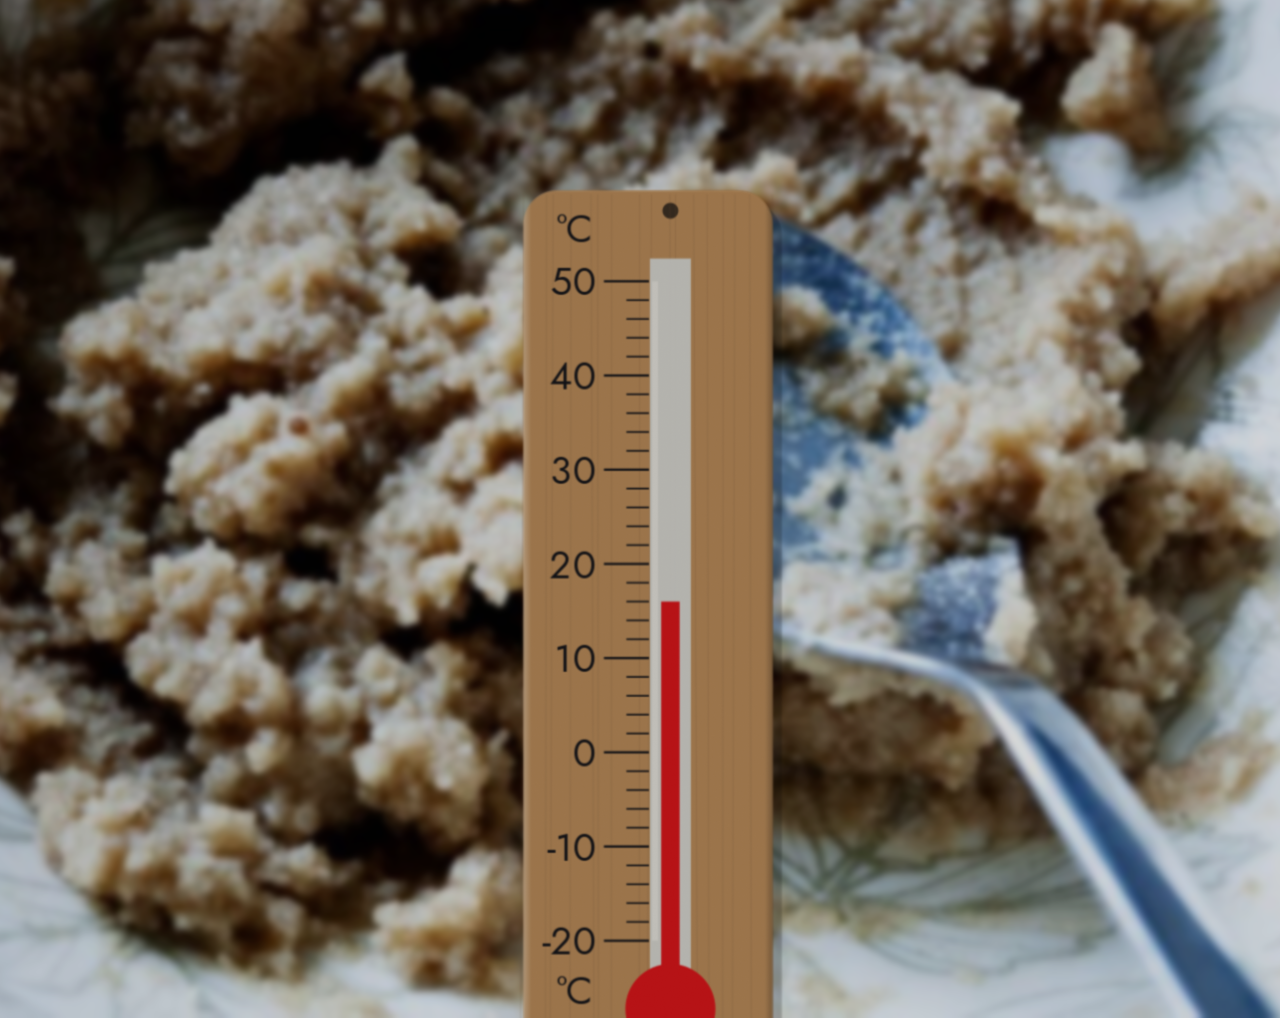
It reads {"value": 16, "unit": "°C"}
